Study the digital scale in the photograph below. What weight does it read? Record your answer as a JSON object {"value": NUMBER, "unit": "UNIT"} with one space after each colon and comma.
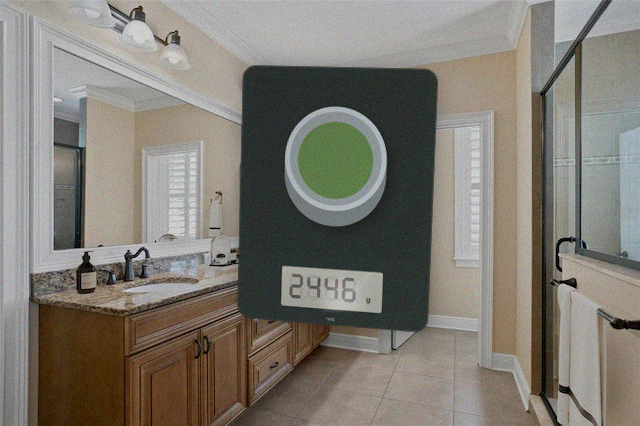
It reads {"value": 2446, "unit": "g"}
